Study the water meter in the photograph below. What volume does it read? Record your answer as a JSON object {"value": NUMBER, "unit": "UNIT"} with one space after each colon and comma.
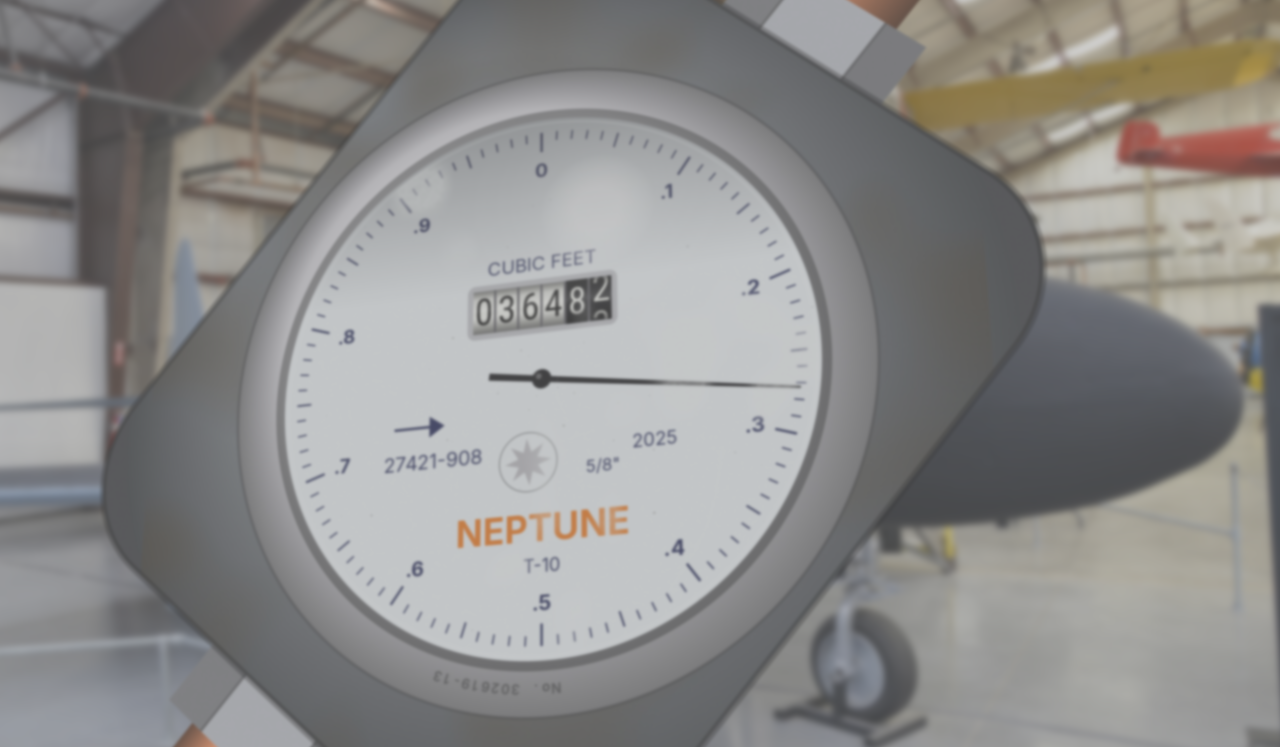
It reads {"value": 36482.27, "unit": "ft³"}
